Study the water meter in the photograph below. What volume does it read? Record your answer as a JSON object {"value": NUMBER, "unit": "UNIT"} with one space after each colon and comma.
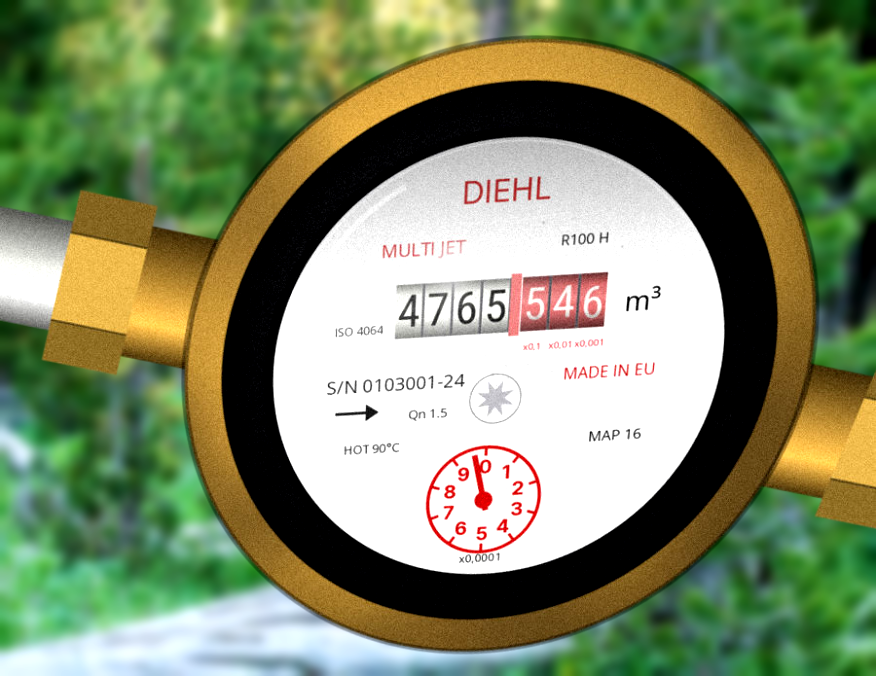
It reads {"value": 4765.5459, "unit": "m³"}
